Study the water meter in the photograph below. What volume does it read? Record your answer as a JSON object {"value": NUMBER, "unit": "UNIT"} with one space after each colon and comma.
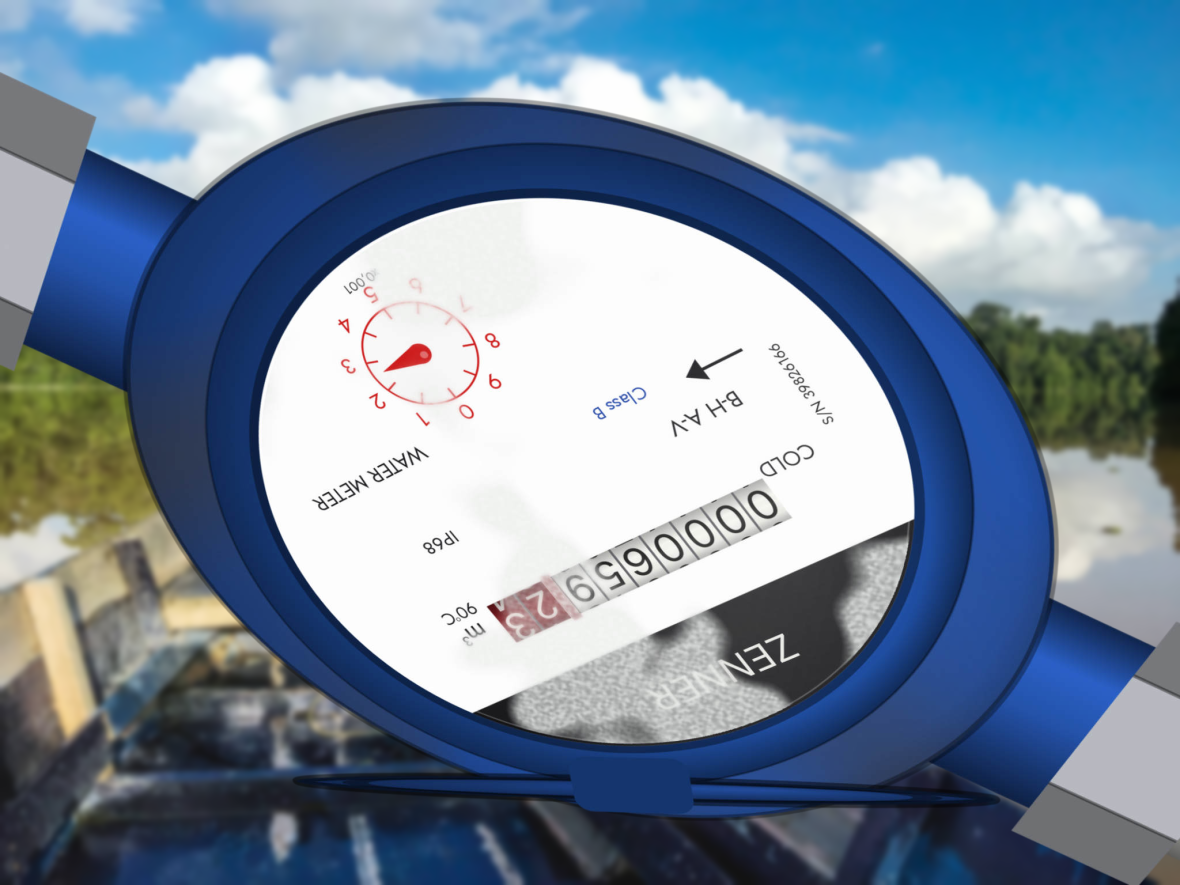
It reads {"value": 659.232, "unit": "m³"}
